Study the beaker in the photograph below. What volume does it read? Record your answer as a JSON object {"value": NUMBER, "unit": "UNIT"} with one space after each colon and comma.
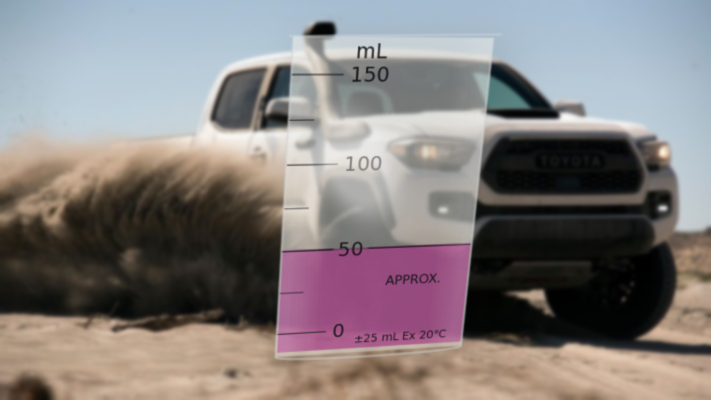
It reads {"value": 50, "unit": "mL"}
